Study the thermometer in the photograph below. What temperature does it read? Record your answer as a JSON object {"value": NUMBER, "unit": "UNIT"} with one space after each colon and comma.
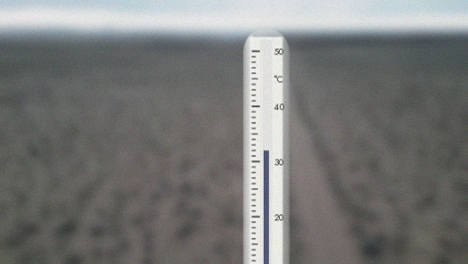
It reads {"value": 32, "unit": "°C"}
